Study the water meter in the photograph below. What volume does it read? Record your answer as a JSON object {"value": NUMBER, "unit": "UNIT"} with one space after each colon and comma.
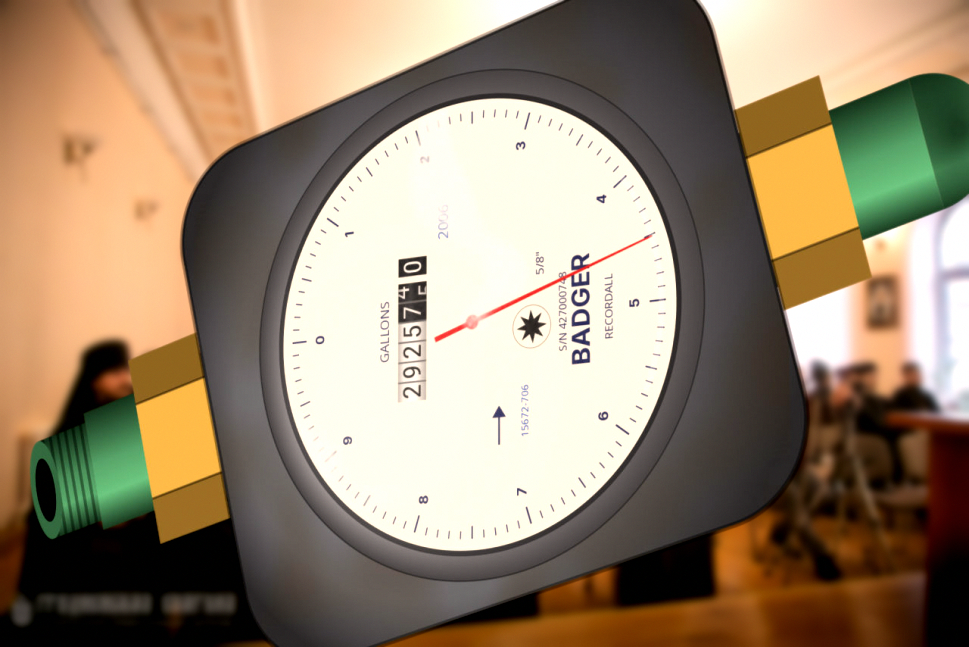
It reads {"value": 2925744.5, "unit": "gal"}
